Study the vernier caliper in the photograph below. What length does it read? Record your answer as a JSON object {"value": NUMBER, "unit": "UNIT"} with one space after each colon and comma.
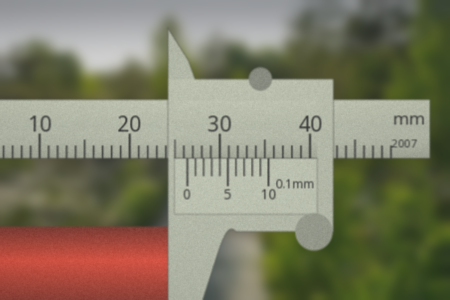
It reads {"value": 26.4, "unit": "mm"}
